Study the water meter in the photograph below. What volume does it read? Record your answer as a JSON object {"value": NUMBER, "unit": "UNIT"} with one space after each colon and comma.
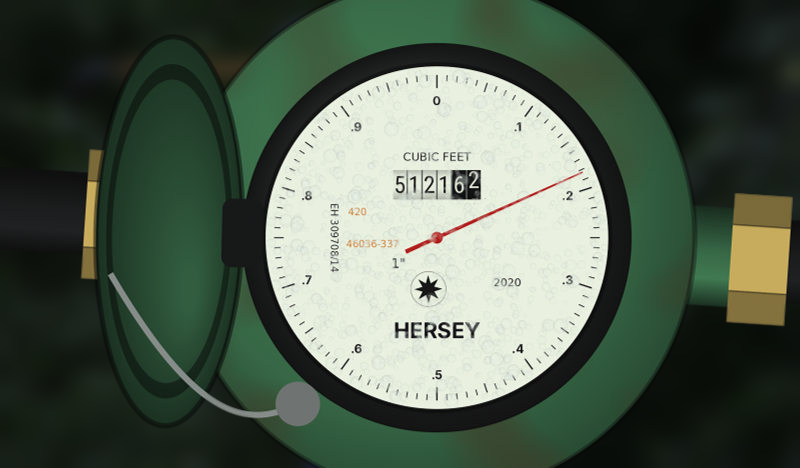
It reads {"value": 512162.18, "unit": "ft³"}
